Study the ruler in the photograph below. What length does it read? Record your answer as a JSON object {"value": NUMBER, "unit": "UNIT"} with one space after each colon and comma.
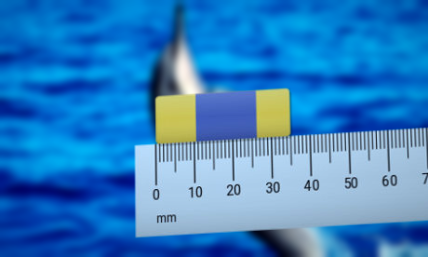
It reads {"value": 35, "unit": "mm"}
